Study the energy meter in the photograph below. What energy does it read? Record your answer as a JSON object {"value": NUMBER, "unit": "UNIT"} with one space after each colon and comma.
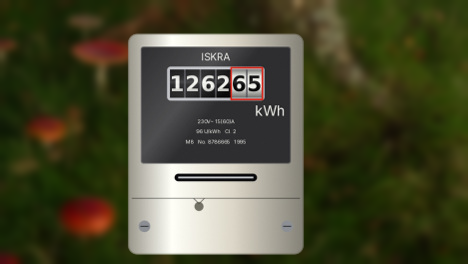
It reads {"value": 1262.65, "unit": "kWh"}
